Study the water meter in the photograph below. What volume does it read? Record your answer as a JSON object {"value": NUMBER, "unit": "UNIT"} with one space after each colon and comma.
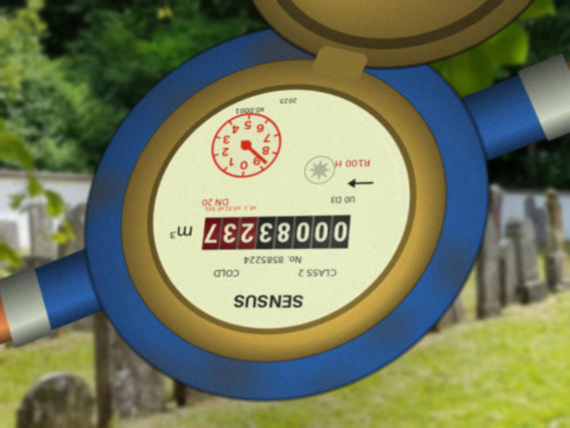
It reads {"value": 83.2378, "unit": "m³"}
